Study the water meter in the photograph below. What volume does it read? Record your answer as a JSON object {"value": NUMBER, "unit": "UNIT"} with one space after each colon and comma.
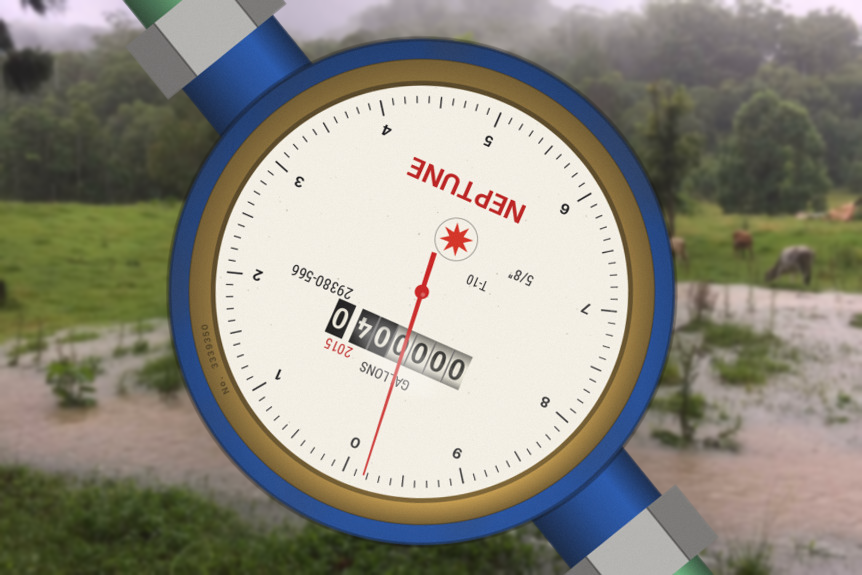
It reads {"value": 39.8, "unit": "gal"}
